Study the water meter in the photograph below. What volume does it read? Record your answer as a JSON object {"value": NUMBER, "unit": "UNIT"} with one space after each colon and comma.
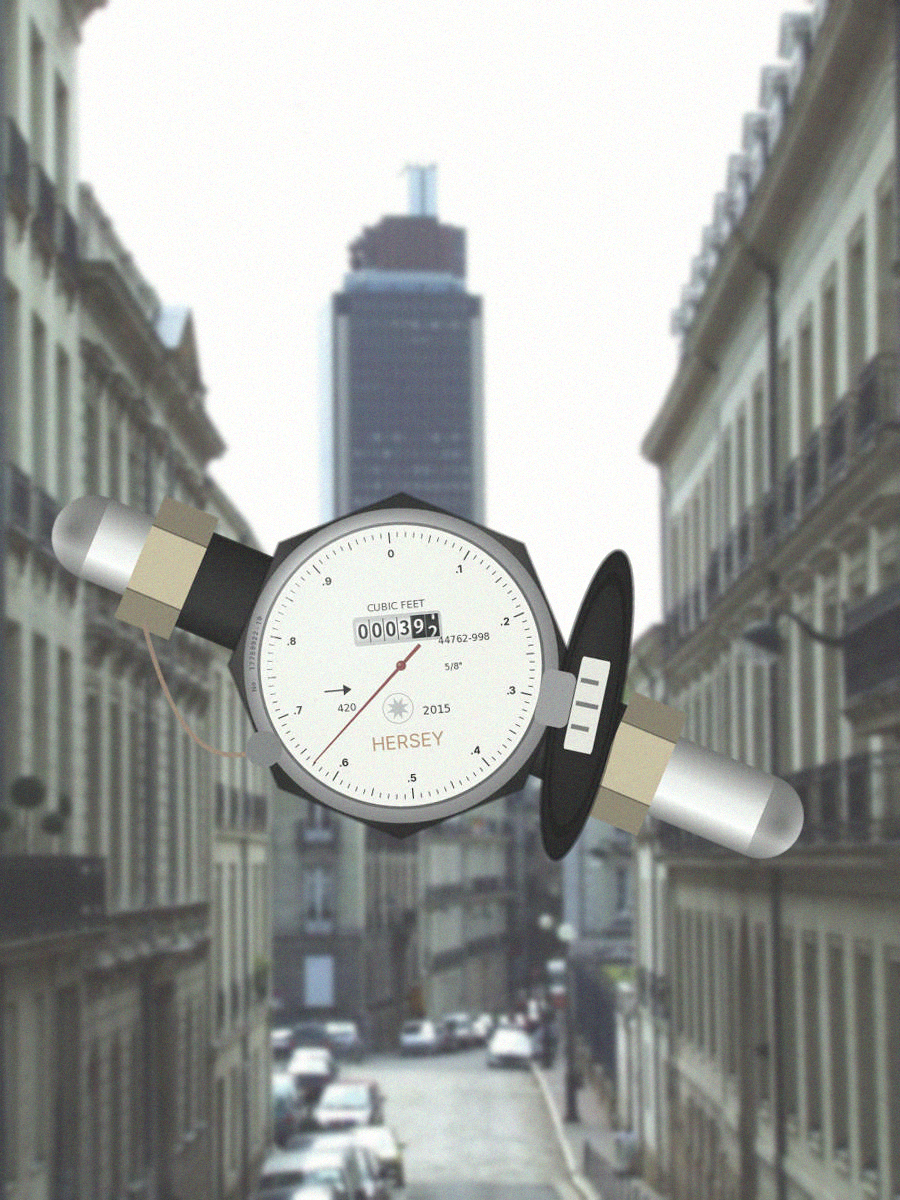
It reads {"value": 391.63, "unit": "ft³"}
